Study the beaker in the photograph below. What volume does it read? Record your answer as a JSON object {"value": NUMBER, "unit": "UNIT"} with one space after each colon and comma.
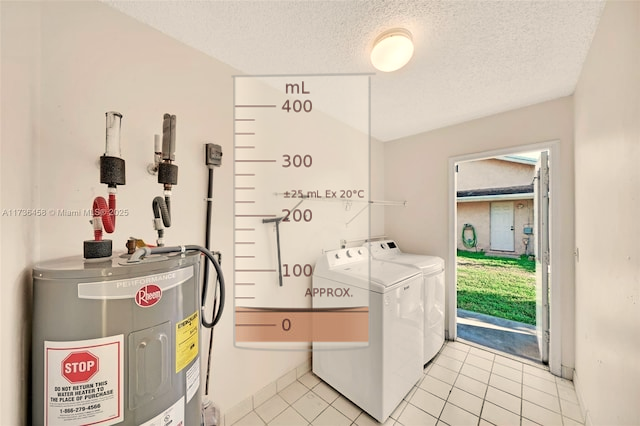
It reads {"value": 25, "unit": "mL"}
